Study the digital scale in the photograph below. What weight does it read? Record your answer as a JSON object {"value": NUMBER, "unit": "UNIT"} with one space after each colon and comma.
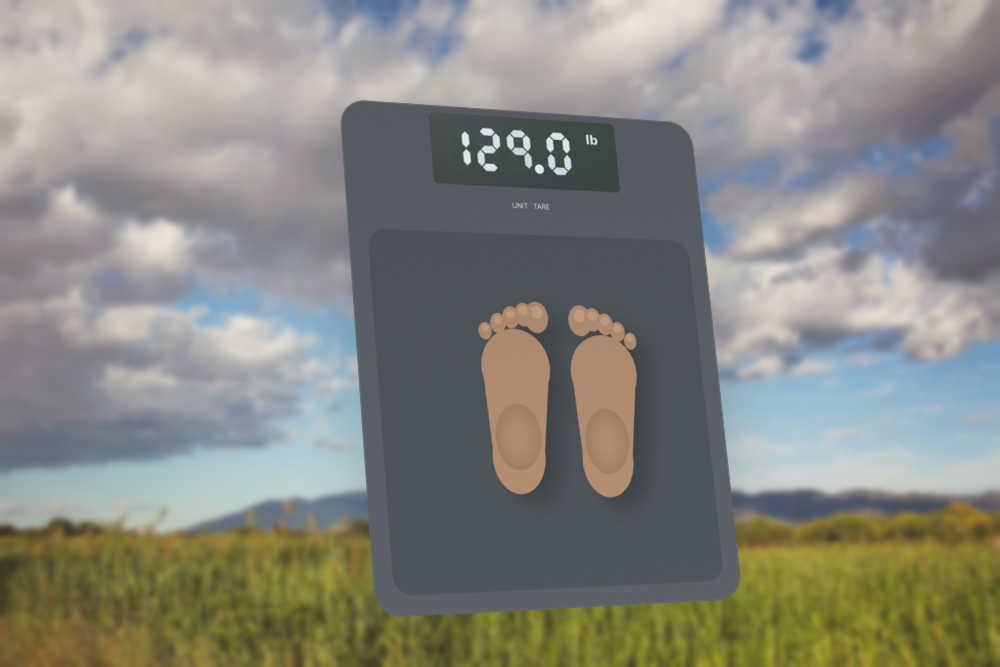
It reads {"value": 129.0, "unit": "lb"}
